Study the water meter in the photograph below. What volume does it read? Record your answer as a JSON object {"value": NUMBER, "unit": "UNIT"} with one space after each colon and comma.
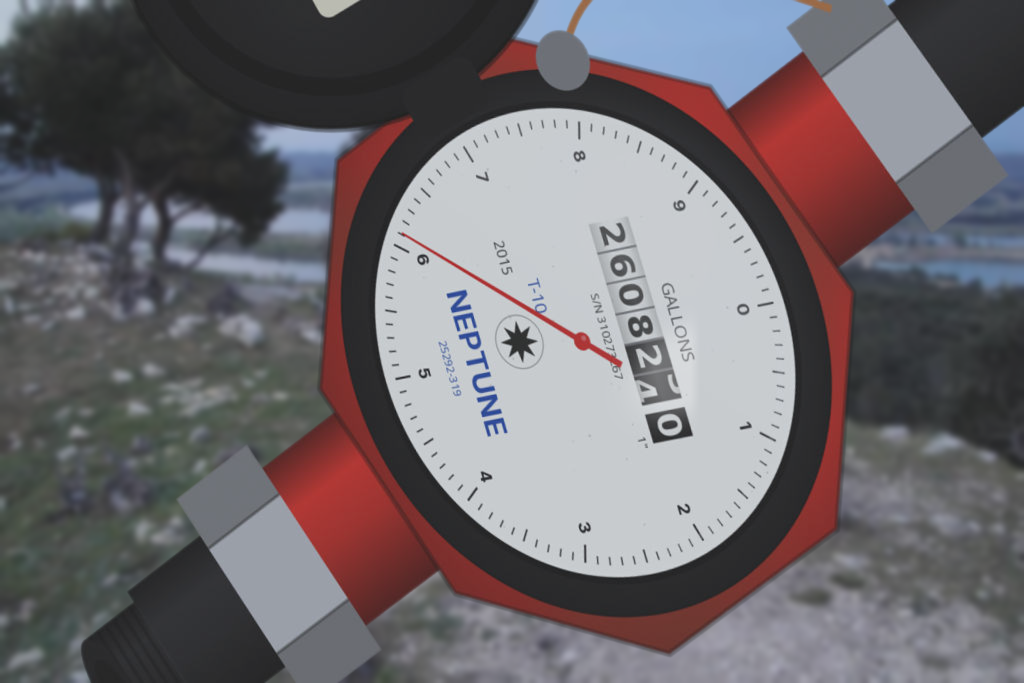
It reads {"value": 2608236.1, "unit": "gal"}
